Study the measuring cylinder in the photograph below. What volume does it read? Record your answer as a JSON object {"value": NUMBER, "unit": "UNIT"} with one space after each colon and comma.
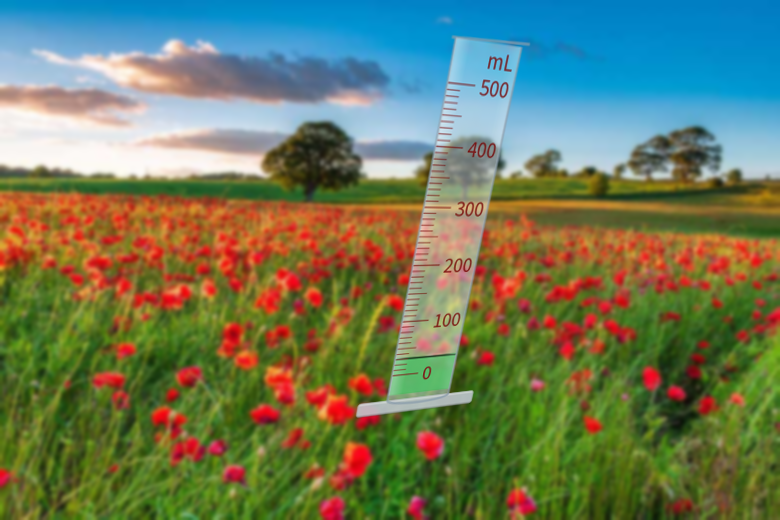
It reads {"value": 30, "unit": "mL"}
